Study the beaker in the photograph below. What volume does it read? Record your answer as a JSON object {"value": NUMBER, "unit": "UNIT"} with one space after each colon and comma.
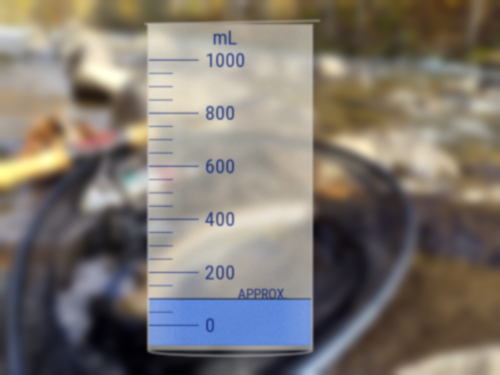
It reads {"value": 100, "unit": "mL"}
